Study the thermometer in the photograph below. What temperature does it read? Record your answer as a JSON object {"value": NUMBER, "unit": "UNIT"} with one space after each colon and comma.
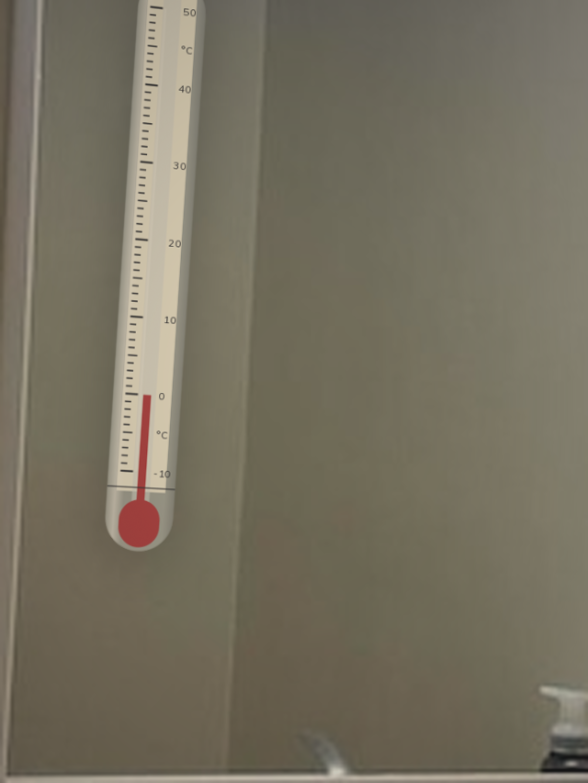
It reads {"value": 0, "unit": "°C"}
